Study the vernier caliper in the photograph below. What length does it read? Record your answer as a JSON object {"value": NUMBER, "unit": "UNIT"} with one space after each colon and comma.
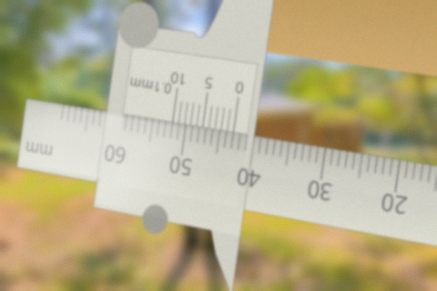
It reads {"value": 43.0, "unit": "mm"}
